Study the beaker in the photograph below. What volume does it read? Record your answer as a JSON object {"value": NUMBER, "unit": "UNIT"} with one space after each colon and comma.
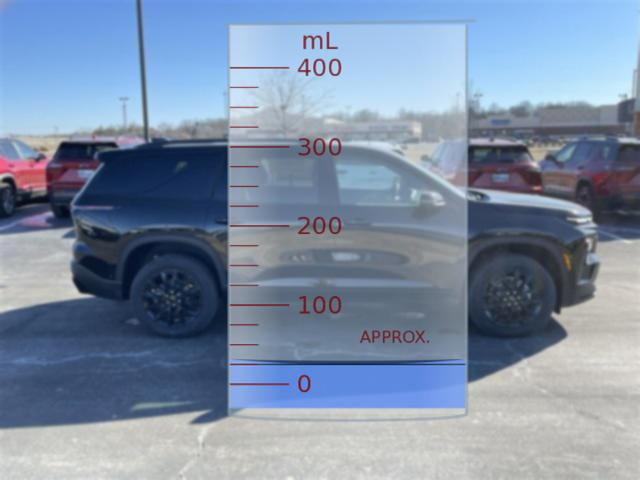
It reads {"value": 25, "unit": "mL"}
